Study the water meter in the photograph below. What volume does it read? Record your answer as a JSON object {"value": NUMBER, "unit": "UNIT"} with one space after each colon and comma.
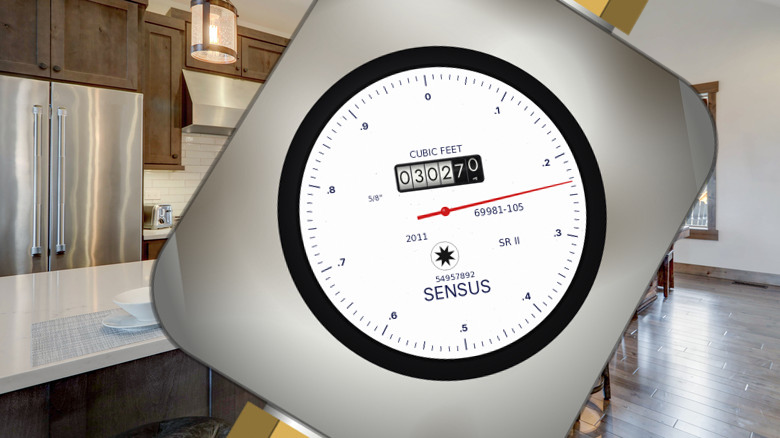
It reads {"value": 30270.23, "unit": "ft³"}
